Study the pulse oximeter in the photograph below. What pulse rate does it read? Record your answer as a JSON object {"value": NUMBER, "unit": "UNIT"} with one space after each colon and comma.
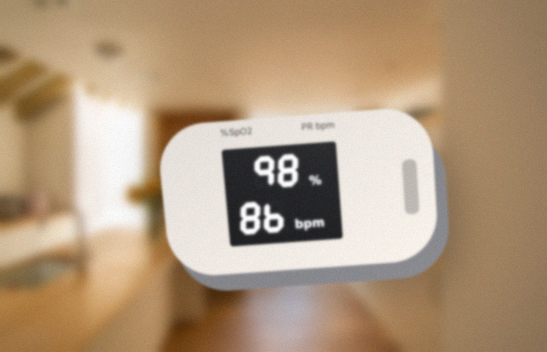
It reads {"value": 86, "unit": "bpm"}
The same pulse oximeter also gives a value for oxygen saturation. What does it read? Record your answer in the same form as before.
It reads {"value": 98, "unit": "%"}
